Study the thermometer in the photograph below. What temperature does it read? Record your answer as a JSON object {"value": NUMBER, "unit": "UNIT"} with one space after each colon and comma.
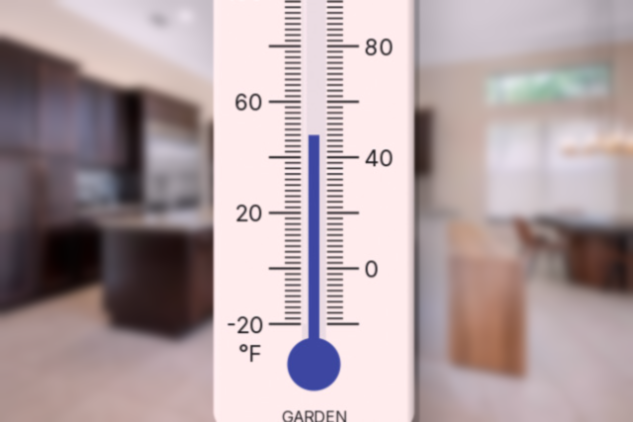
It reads {"value": 48, "unit": "°F"}
